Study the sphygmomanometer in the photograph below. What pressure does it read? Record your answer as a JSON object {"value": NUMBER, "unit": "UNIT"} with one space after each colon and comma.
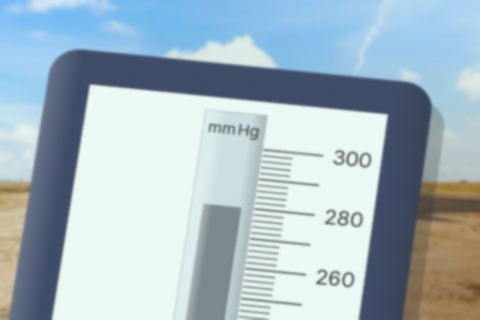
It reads {"value": 280, "unit": "mmHg"}
